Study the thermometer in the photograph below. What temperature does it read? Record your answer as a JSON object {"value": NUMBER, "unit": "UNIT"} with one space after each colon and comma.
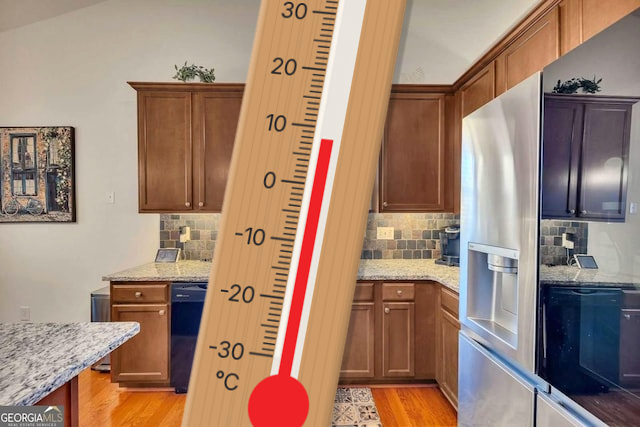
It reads {"value": 8, "unit": "°C"}
